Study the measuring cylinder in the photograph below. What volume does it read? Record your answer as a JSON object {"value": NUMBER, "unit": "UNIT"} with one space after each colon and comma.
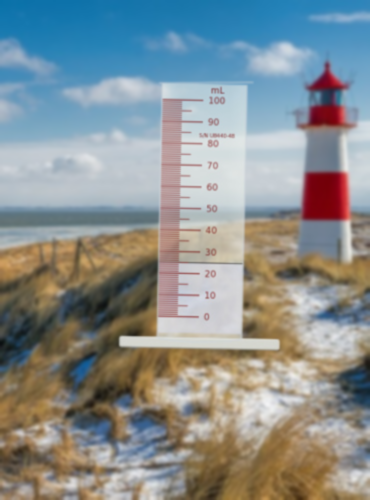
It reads {"value": 25, "unit": "mL"}
